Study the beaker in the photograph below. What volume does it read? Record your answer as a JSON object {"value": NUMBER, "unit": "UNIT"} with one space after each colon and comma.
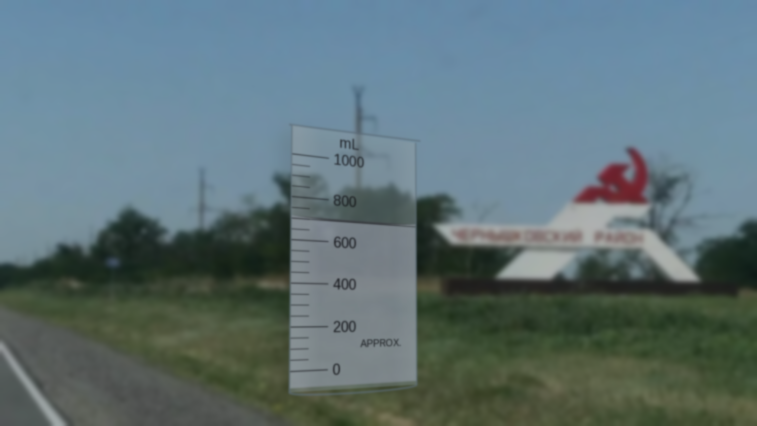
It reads {"value": 700, "unit": "mL"}
